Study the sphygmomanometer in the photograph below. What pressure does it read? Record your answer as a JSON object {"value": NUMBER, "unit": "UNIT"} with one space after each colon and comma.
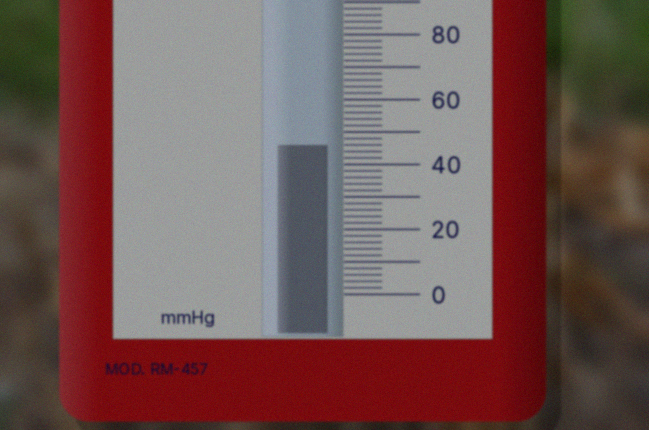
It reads {"value": 46, "unit": "mmHg"}
